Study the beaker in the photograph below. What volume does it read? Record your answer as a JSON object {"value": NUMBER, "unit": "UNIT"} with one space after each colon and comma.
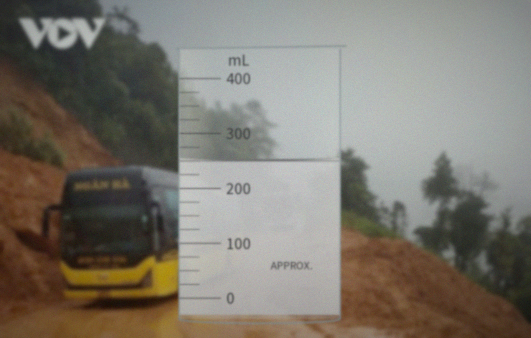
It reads {"value": 250, "unit": "mL"}
